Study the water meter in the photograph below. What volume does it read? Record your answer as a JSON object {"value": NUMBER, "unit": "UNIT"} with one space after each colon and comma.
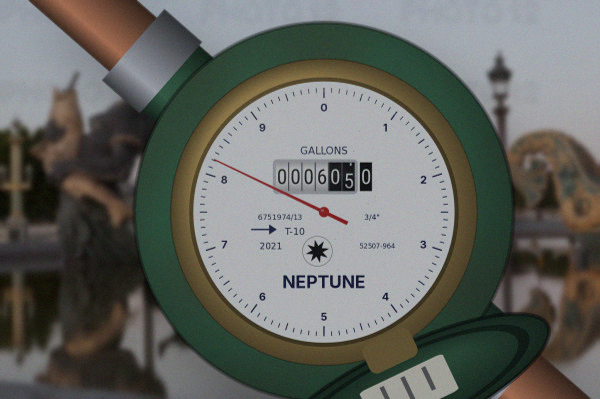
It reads {"value": 6048.2, "unit": "gal"}
